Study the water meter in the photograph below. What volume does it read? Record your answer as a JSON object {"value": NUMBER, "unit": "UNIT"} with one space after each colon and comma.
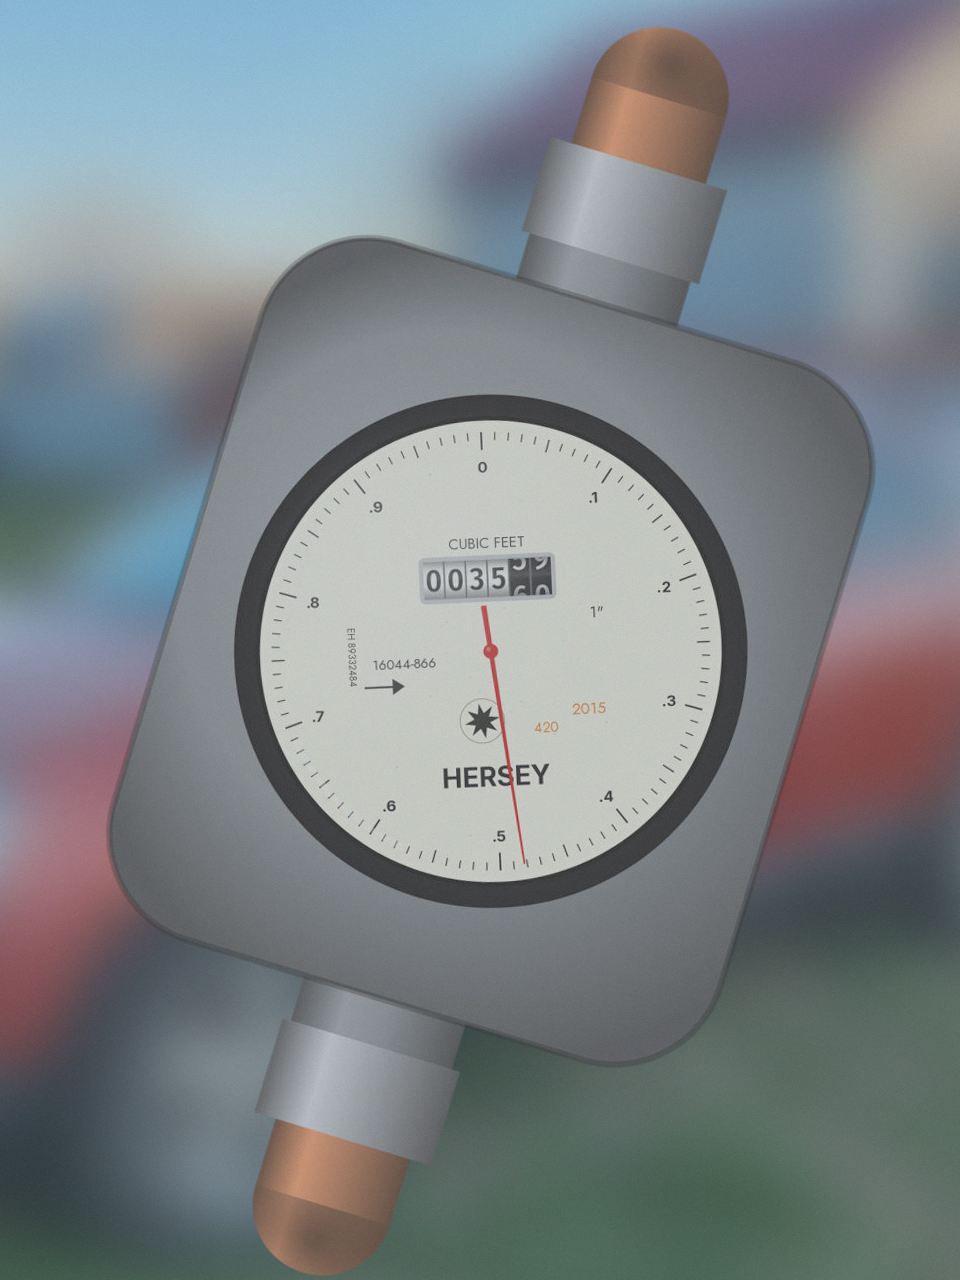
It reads {"value": 3559.48, "unit": "ft³"}
